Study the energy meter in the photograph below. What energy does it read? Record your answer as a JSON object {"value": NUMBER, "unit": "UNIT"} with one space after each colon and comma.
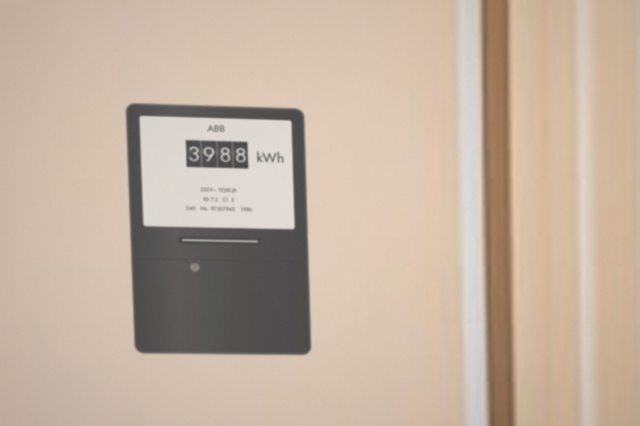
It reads {"value": 3988, "unit": "kWh"}
